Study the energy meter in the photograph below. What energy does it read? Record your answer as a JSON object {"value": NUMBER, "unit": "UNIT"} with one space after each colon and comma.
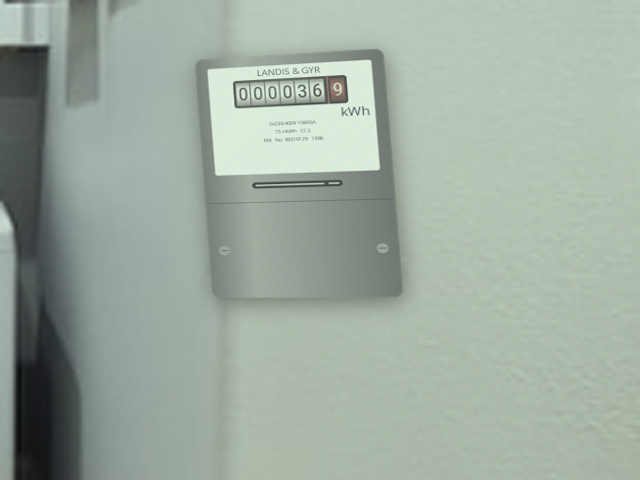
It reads {"value": 36.9, "unit": "kWh"}
